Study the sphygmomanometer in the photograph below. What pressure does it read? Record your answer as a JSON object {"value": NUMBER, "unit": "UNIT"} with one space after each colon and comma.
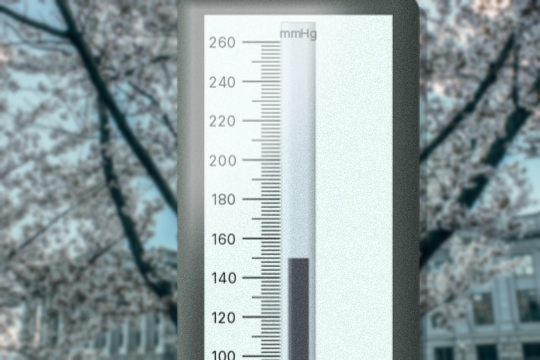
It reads {"value": 150, "unit": "mmHg"}
